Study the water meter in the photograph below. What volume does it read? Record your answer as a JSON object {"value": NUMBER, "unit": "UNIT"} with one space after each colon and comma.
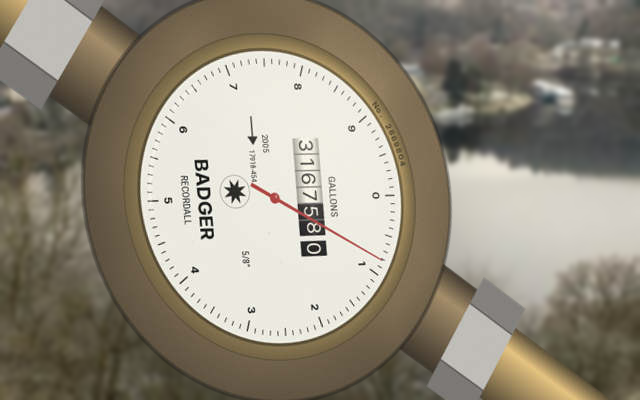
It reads {"value": 3167580.8, "unit": "gal"}
